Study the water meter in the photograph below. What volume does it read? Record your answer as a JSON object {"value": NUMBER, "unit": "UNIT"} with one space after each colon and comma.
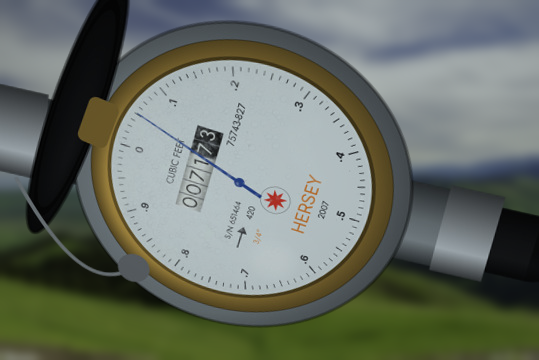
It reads {"value": 7173.05, "unit": "ft³"}
